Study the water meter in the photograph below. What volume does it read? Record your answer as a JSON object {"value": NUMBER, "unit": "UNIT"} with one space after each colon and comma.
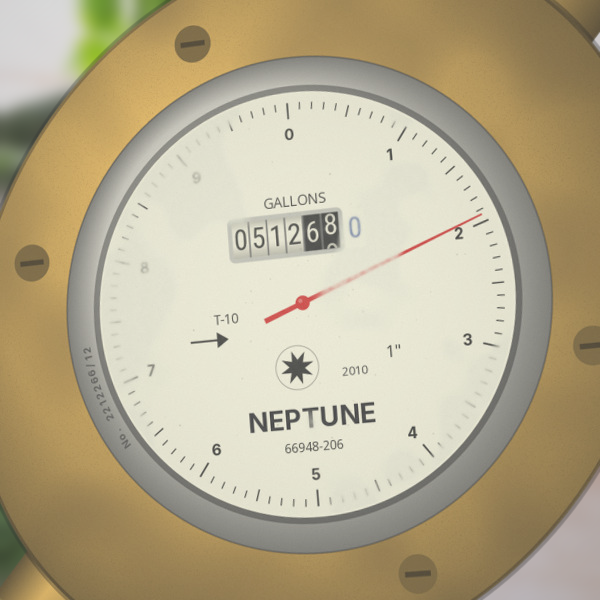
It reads {"value": 512681.9, "unit": "gal"}
